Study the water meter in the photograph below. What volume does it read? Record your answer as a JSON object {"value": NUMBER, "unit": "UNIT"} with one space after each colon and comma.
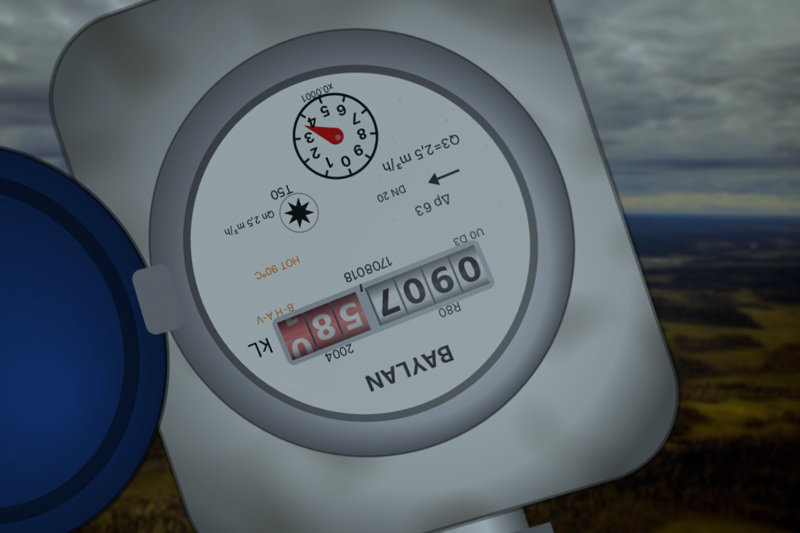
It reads {"value": 907.5803, "unit": "kL"}
